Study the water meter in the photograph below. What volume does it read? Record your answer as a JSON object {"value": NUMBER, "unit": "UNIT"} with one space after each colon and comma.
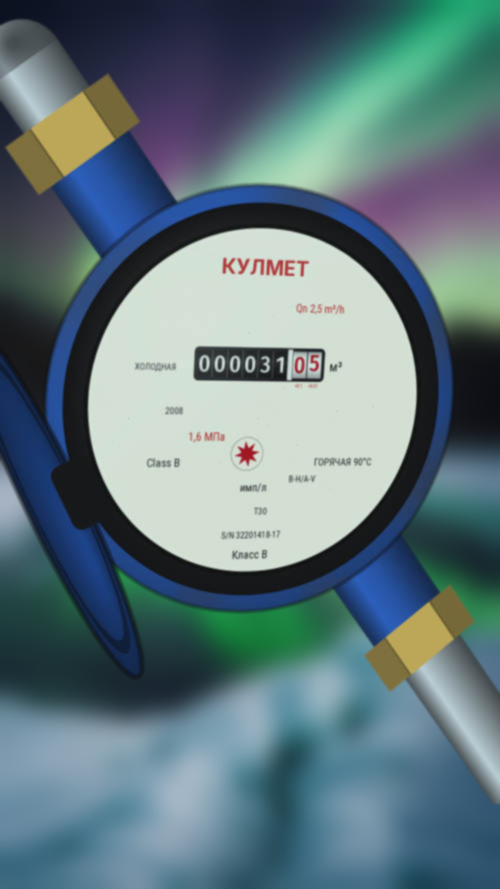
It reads {"value": 31.05, "unit": "m³"}
